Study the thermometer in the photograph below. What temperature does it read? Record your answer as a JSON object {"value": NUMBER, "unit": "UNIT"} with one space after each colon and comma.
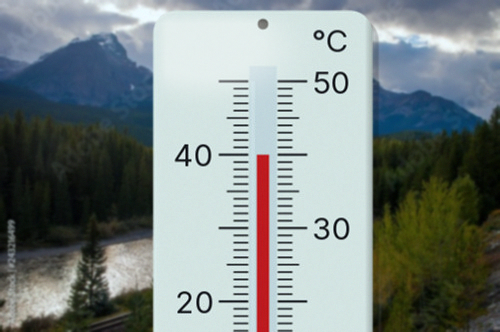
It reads {"value": 40, "unit": "°C"}
